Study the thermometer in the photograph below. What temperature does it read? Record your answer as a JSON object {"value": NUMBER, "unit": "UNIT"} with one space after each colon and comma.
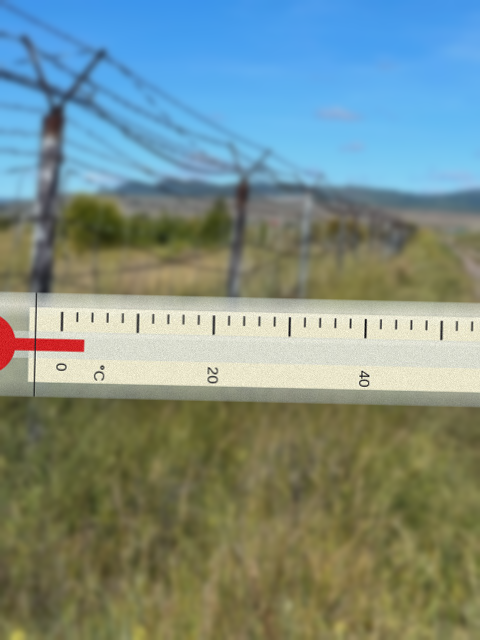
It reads {"value": 3, "unit": "°C"}
